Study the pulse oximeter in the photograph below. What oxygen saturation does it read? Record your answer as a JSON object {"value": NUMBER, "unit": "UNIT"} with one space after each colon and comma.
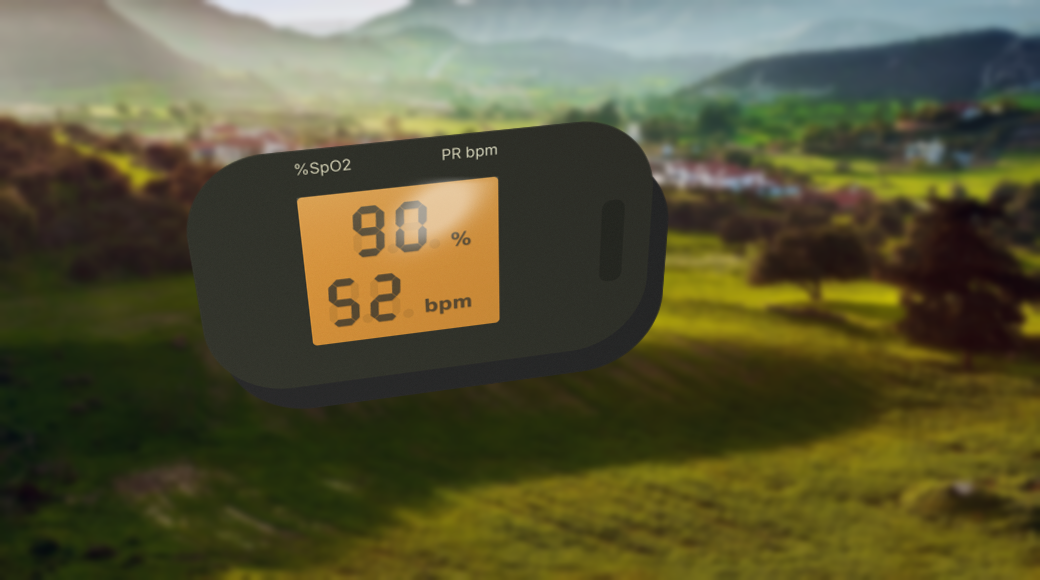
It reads {"value": 90, "unit": "%"}
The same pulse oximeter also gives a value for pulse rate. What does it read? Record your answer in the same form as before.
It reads {"value": 52, "unit": "bpm"}
